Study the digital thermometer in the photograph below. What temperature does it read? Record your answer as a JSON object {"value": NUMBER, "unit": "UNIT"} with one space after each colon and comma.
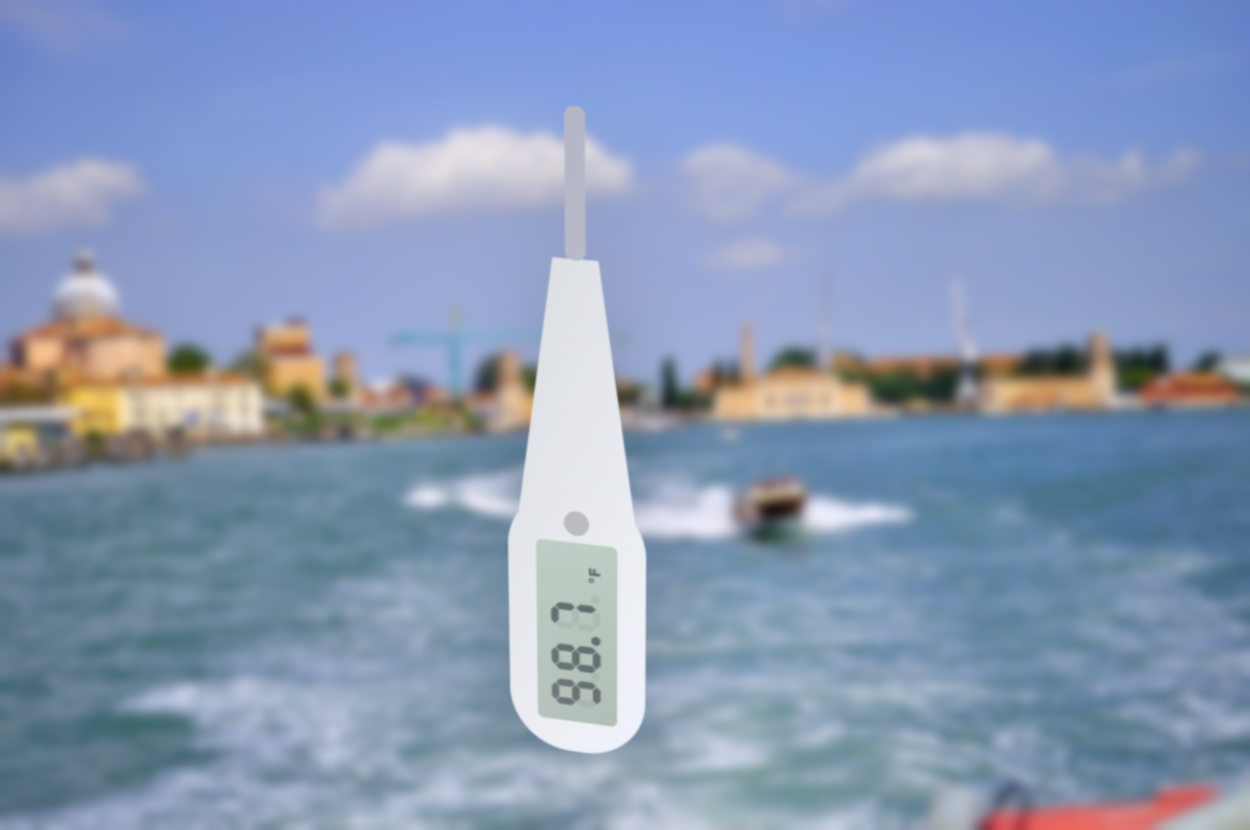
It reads {"value": 98.7, "unit": "°F"}
